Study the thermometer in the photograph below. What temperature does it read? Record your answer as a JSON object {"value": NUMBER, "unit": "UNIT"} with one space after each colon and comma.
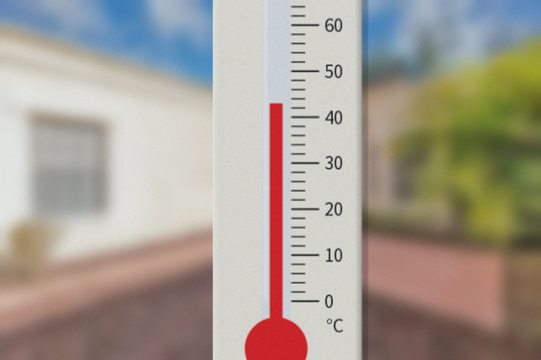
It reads {"value": 43, "unit": "°C"}
